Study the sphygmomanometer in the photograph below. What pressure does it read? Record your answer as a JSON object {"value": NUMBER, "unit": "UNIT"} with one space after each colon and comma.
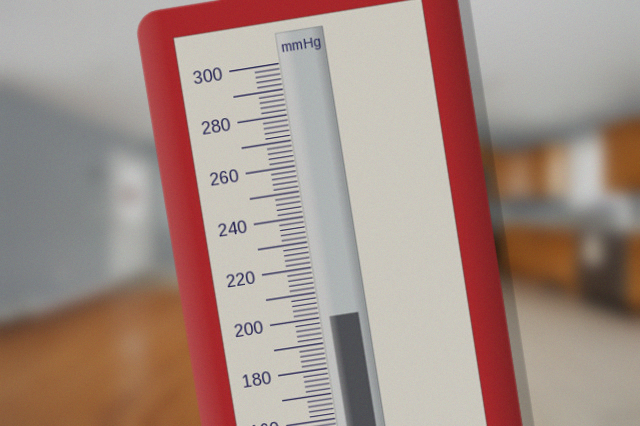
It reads {"value": 200, "unit": "mmHg"}
